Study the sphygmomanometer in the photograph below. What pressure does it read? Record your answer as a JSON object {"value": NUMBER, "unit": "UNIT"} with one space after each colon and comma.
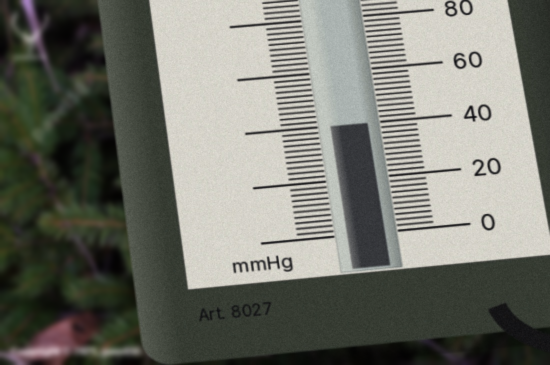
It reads {"value": 40, "unit": "mmHg"}
